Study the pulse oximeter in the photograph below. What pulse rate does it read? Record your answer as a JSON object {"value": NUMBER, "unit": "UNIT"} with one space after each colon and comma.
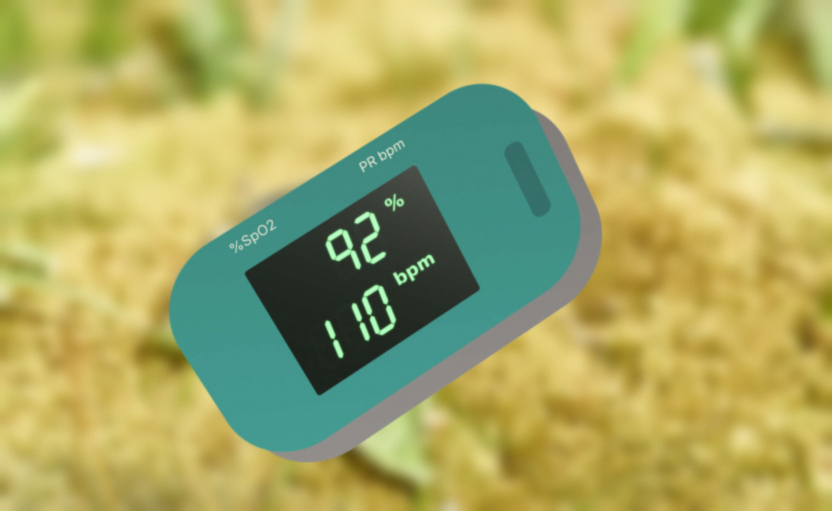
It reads {"value": 110, "unit": "bpm"}
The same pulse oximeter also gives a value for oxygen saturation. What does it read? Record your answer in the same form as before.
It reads {"value": 92, "unit": "%"}
